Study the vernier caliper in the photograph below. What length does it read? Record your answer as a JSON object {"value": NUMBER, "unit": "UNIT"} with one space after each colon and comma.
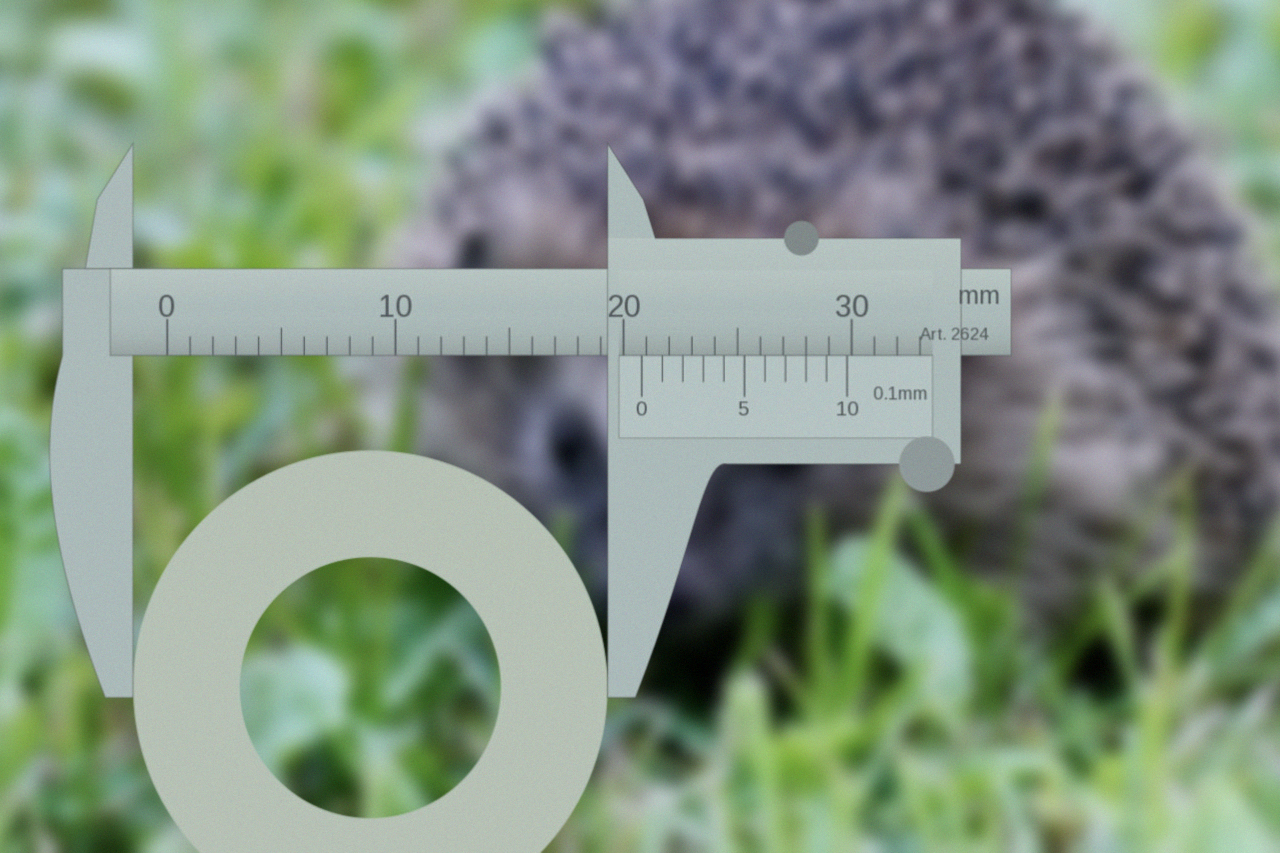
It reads {"value": 20.8, "unit": "mm"}
